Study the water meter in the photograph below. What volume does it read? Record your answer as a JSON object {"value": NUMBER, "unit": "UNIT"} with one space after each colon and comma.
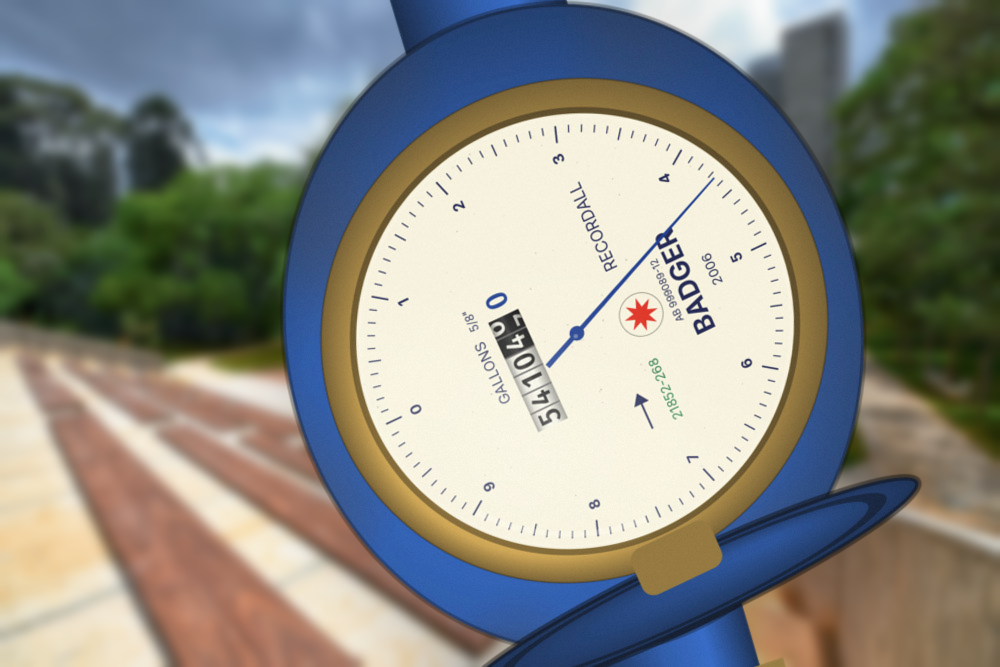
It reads {"value": 5410464.3, "unit": "gal"}
